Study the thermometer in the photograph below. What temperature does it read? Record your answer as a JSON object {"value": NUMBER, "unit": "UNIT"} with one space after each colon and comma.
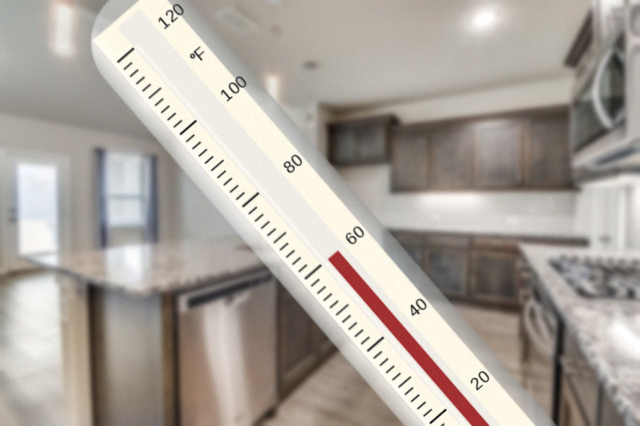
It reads {"value": 60, "unit": "°F"}
